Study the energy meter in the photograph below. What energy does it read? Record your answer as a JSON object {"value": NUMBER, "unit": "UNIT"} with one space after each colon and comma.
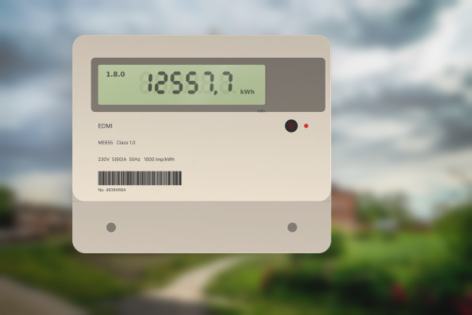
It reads {"value": 12557.7, "unit": "kWh"}
